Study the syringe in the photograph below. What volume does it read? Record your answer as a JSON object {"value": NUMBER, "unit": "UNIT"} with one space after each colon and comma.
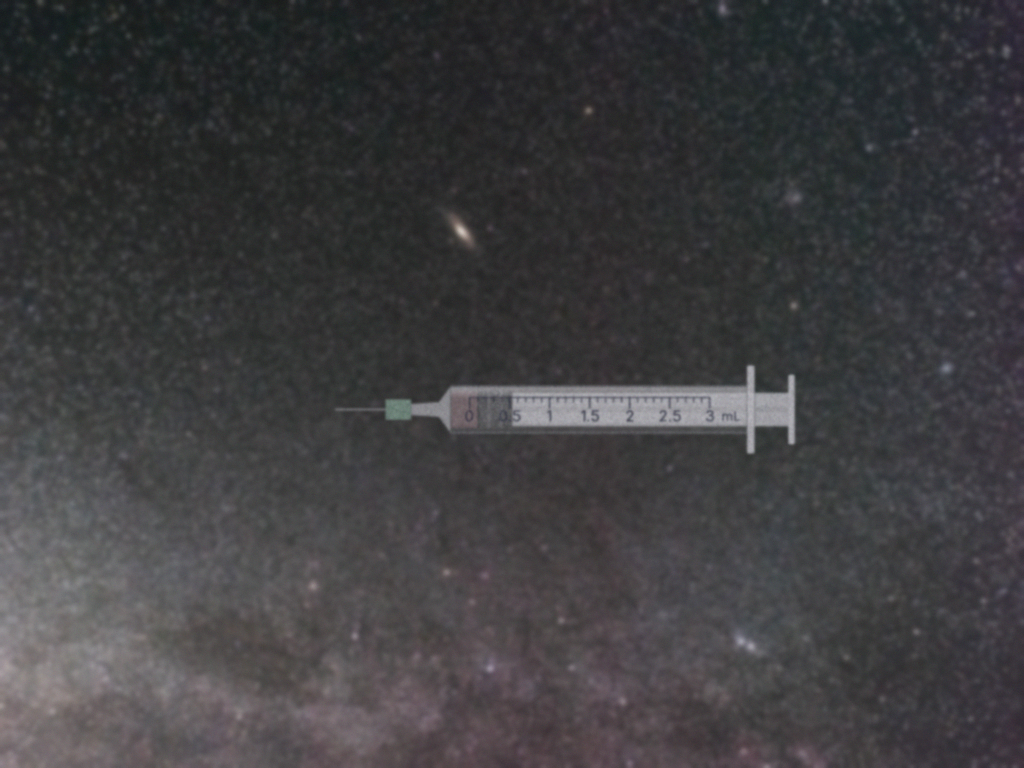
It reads {"value": 0.1, "unit": "mL"}
